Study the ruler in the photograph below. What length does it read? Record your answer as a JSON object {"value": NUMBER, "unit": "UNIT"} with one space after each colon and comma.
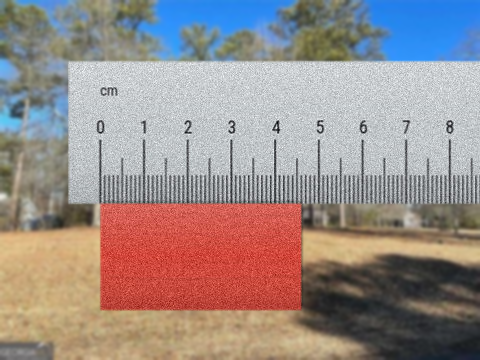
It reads {"value": 4.6, "unit": "cm"}
